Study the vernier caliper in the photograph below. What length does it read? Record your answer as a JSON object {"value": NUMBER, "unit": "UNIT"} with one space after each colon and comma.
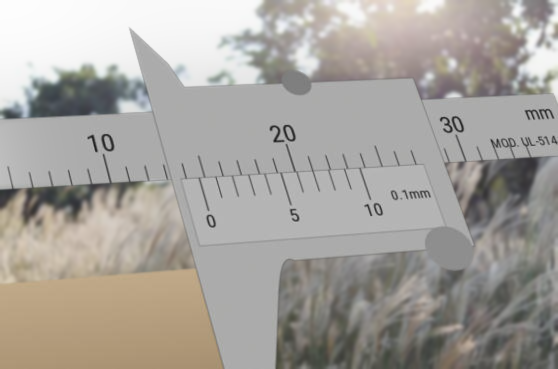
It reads {"value": 14.7, "unit": "mm"}
